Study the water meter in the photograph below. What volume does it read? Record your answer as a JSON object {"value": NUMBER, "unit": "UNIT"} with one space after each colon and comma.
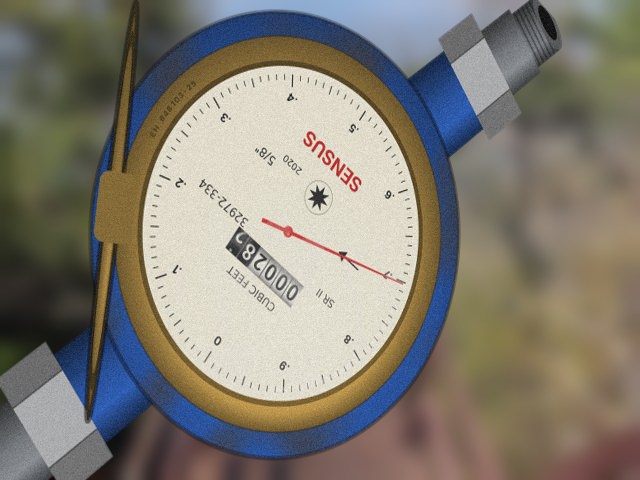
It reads {"value": 281.70, "unit": "ft³"}
